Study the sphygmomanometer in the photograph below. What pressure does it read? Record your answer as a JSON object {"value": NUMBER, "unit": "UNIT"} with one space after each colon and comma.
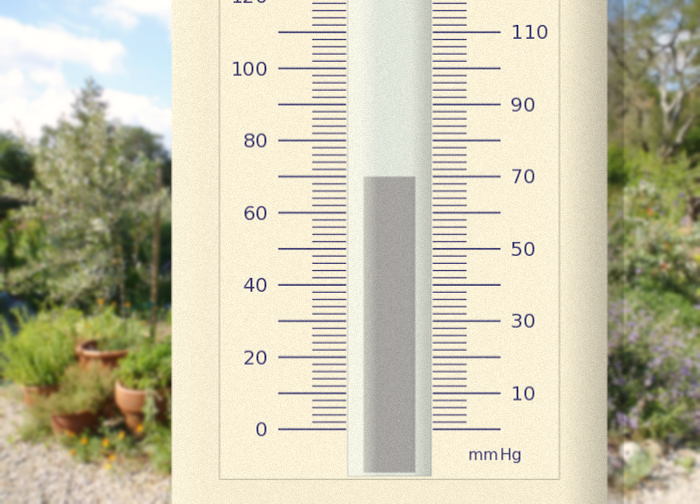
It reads {"value": 70, "unit": "mmHg"}
